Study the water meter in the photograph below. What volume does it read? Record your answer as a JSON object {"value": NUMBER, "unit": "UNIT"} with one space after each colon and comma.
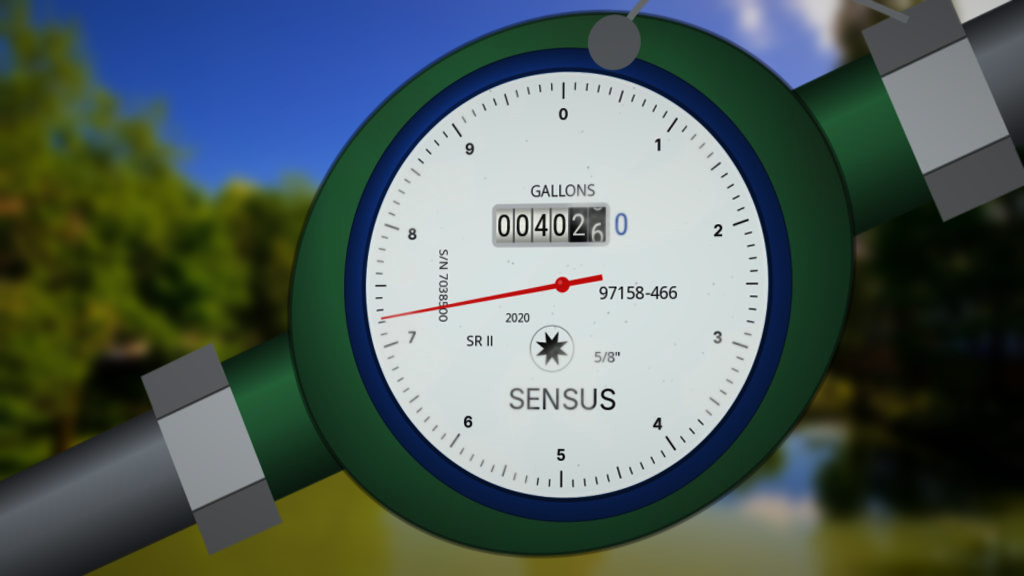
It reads {"value": 40257.2, "unit": "gal"}
